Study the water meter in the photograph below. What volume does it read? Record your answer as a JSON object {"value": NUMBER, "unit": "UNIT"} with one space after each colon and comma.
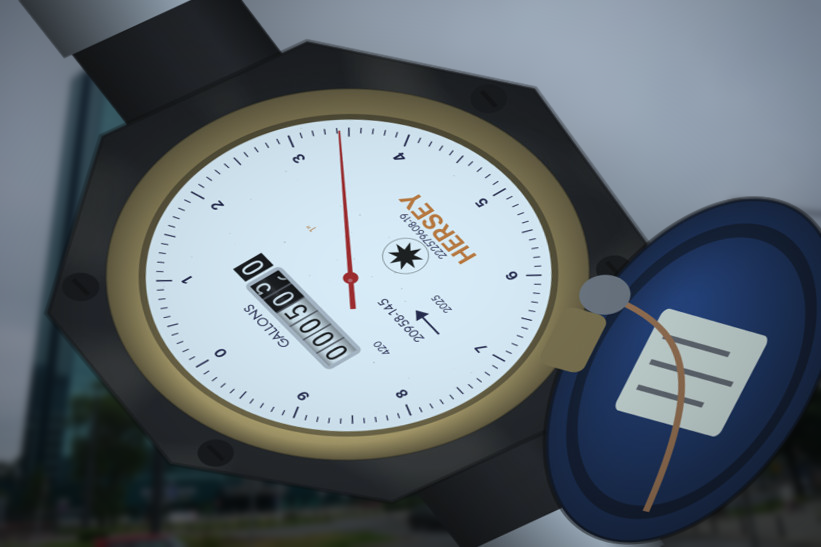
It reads {"value": 5053.4, "unit": "gal"}
